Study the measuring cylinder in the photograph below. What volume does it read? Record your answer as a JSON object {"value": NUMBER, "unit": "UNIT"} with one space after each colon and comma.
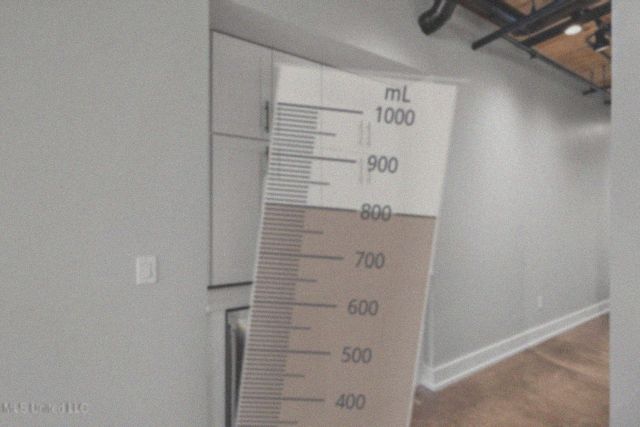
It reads {"value": 800, "unit": "mL"}
